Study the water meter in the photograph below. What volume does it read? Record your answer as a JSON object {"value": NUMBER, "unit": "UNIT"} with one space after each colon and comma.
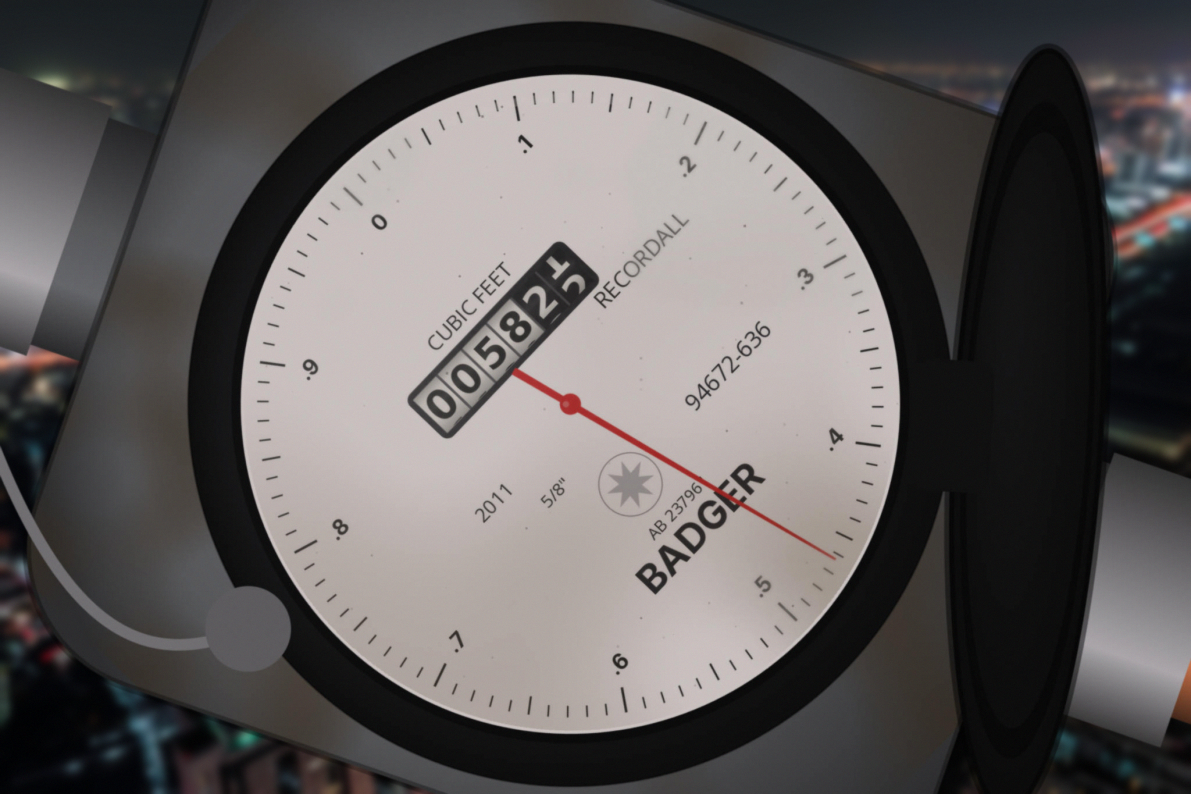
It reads {"value": 5821.46, "unit": "ft³"}
